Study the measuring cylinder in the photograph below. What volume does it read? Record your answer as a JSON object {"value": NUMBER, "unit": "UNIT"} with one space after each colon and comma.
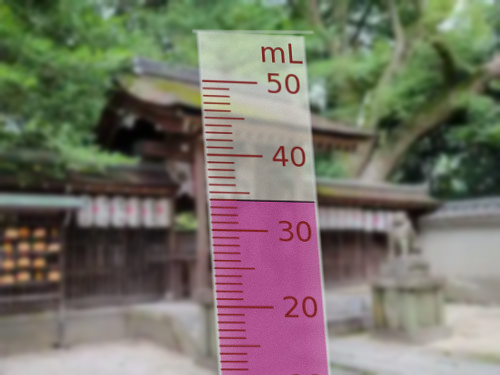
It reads {"value": 34, "unit": "mL"}
